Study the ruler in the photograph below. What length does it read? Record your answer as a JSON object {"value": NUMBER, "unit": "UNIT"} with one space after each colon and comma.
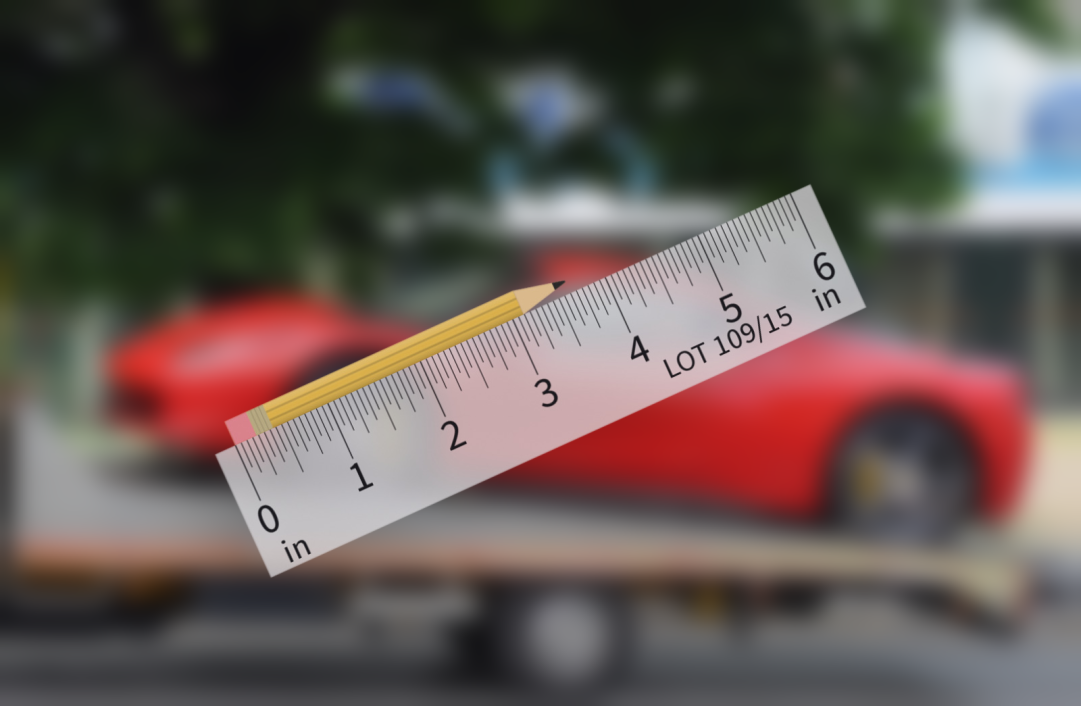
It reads {"value": 3.625, "unit": "in"}
